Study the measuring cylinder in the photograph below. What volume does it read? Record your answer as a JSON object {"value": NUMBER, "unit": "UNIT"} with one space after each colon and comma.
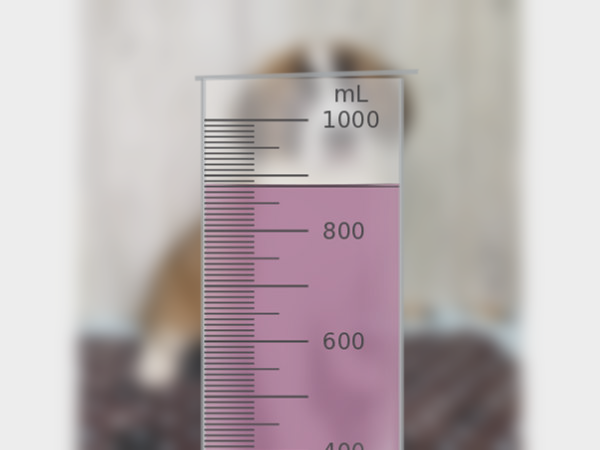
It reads {"value": 880, "unit": "mL"}
